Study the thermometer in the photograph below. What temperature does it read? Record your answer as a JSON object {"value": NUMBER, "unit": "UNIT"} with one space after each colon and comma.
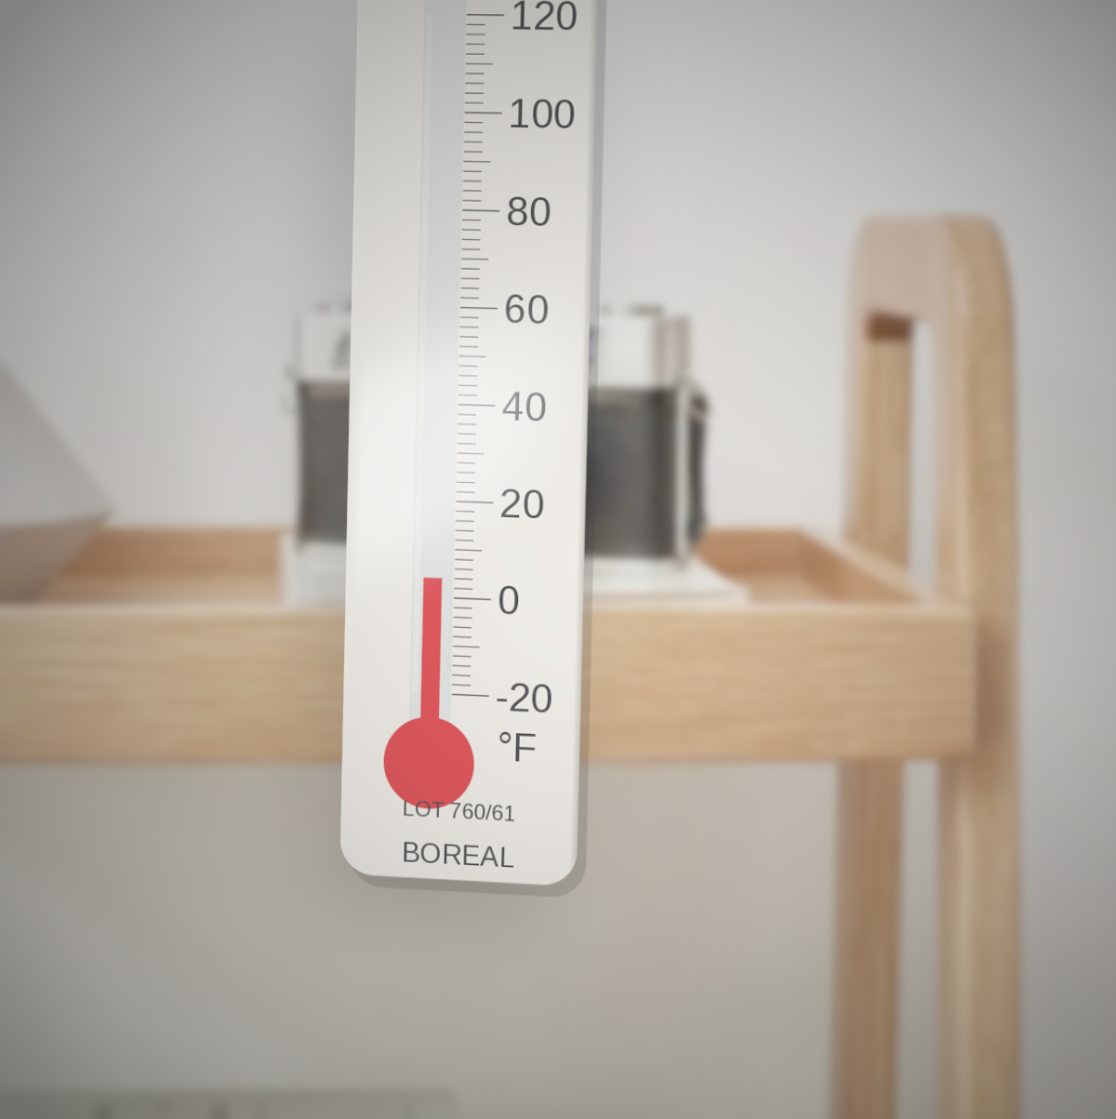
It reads {"value": 4, "unit": "°F"}
